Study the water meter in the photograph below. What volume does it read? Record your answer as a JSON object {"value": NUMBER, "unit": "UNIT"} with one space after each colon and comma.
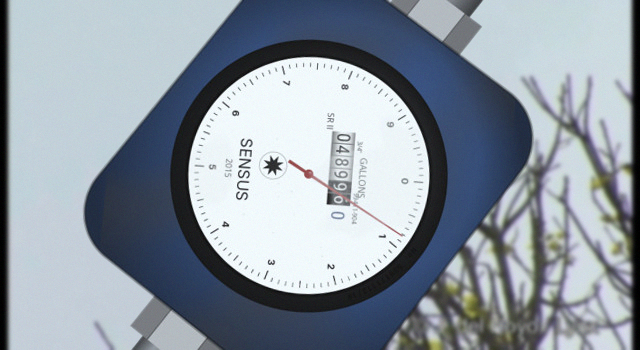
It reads {"value": 489960.8, "unit": "gal"}
